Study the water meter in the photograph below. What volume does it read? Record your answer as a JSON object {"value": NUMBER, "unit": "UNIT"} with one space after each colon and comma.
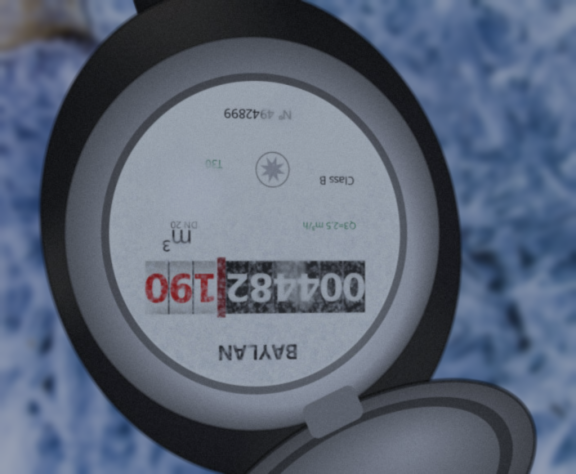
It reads {"value": 4482.190, "unit": "m³"}
